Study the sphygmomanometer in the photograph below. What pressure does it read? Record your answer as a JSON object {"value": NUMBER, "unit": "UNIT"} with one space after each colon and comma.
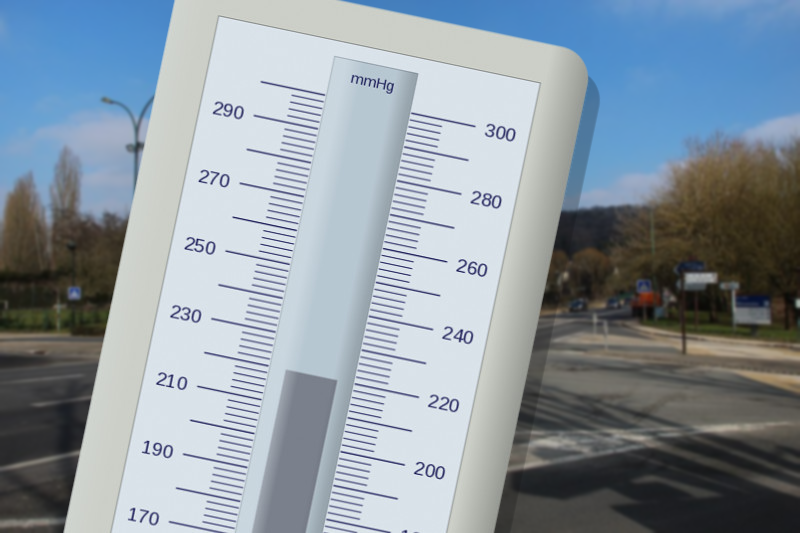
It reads {"value": 220, "unit": "mmHg"}
